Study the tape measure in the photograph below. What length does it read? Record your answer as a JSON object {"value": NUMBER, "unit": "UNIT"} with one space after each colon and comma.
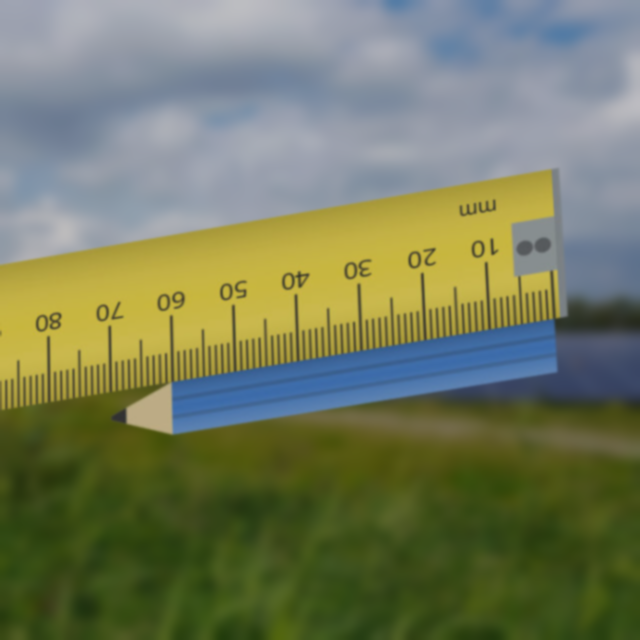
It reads {"value": 70, "unit": "mm"}
